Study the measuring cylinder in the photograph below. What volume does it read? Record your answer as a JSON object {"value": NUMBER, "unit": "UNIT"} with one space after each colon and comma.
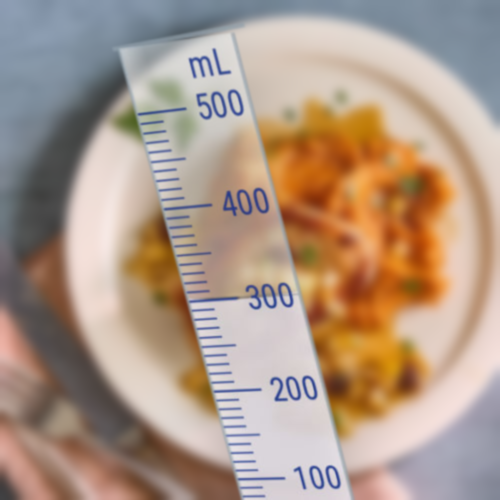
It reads {"value": 300, "unit": "mL"}
